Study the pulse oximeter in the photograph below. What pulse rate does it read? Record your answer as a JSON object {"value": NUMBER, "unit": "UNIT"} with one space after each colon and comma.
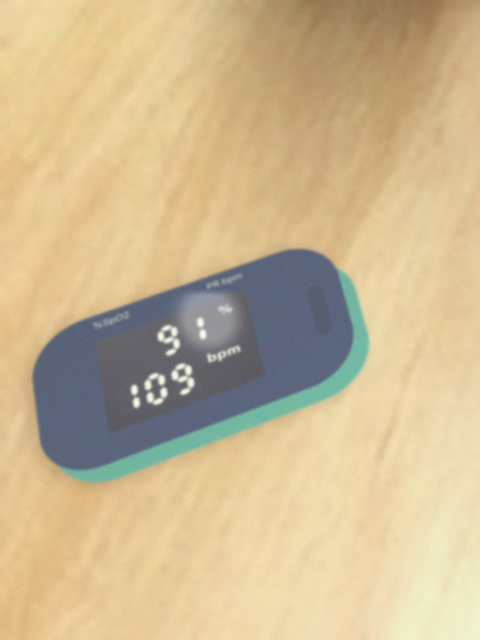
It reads {"value": 109, "unit": "bpm"}
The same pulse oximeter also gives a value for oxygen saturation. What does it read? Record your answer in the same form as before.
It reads {"value": 91, "unit": "%"}
